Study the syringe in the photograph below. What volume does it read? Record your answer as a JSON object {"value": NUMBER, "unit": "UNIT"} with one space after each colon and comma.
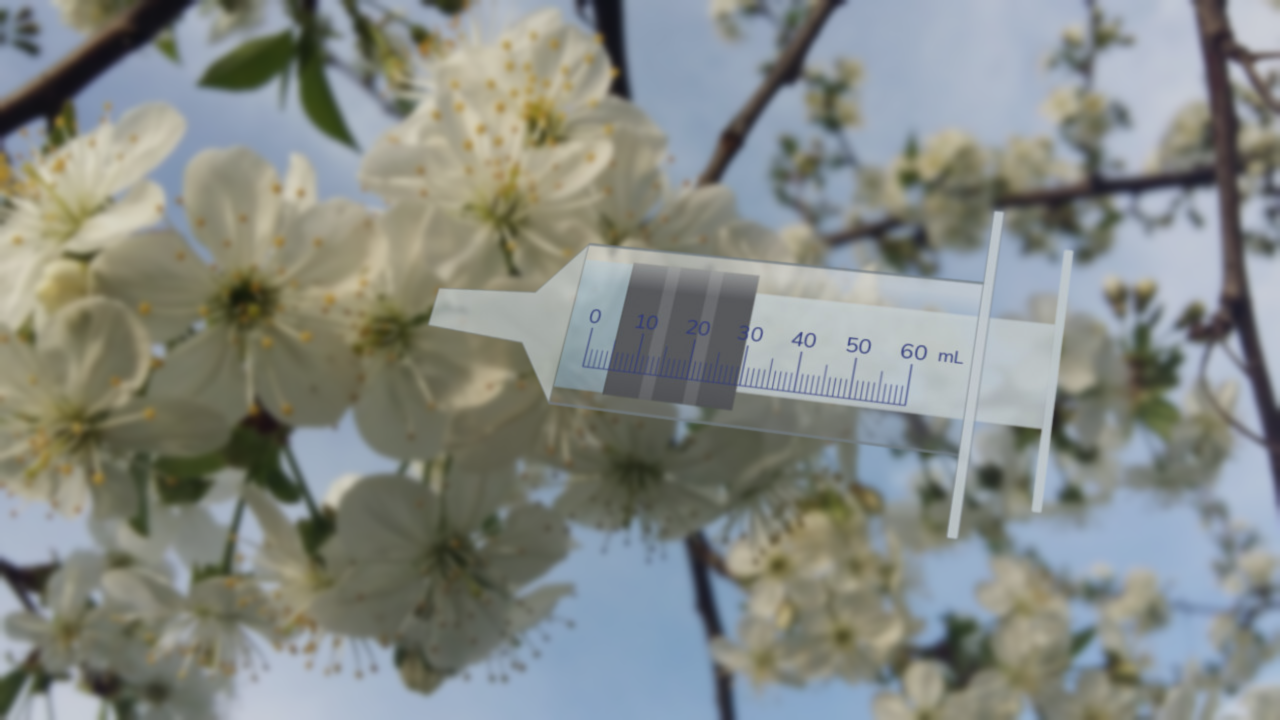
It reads {"value": 5, "unit": "mL"}
